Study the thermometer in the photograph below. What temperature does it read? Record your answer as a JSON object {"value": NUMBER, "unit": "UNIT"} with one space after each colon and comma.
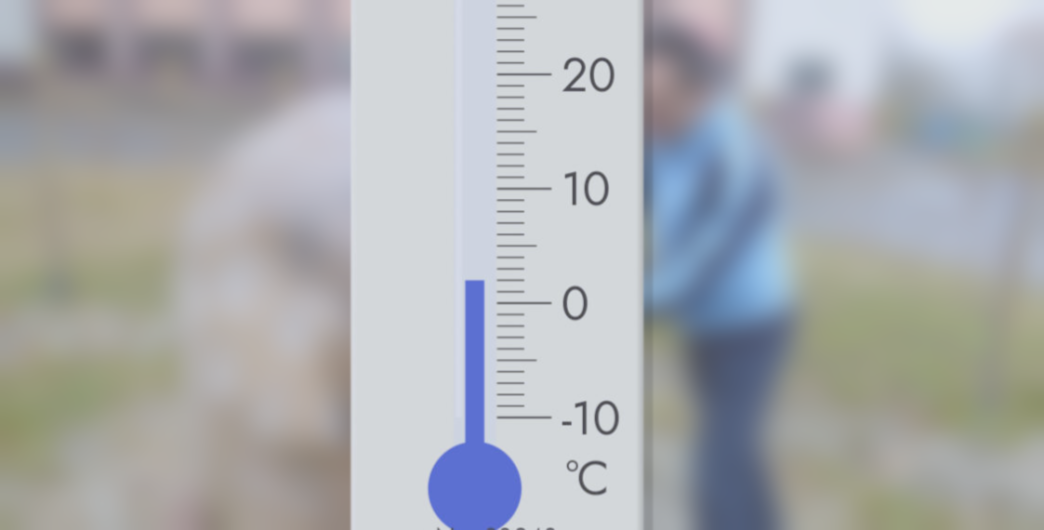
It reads {"value": 2, "unit": "°C"}
